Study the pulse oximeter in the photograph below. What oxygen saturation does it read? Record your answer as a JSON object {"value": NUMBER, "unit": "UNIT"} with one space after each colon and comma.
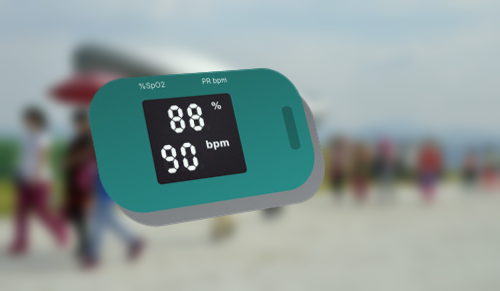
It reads {"value": 88, "unit": "%"}
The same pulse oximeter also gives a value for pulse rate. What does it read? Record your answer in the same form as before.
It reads {"value": 90, "unit": "bpm"}
